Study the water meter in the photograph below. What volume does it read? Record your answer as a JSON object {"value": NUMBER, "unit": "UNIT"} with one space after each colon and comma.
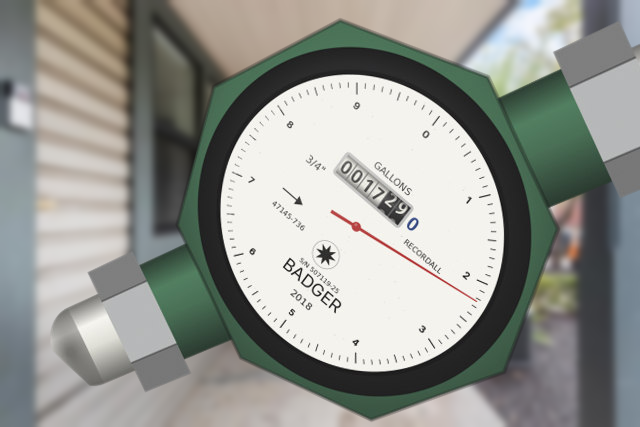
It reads {"value": 17292.2, "unit": "gal"}
